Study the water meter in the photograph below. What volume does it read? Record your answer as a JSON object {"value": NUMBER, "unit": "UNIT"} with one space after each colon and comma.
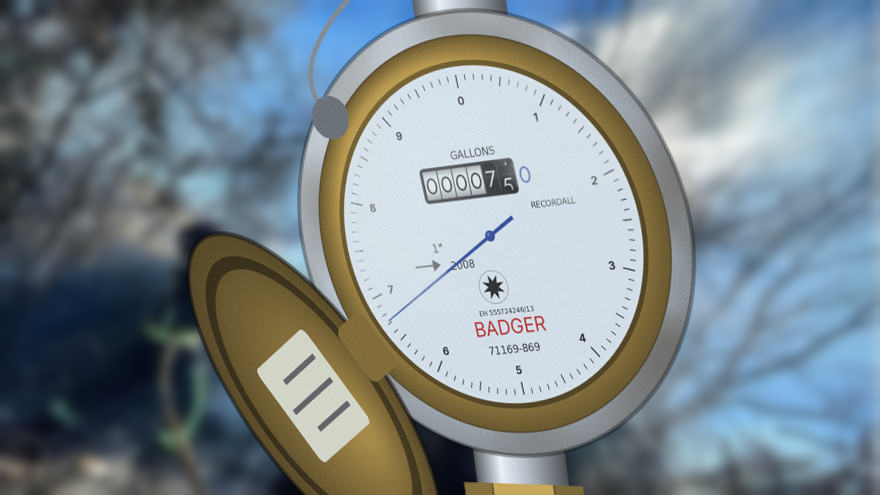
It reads {"value": 746.7, "unit": "gal"}
